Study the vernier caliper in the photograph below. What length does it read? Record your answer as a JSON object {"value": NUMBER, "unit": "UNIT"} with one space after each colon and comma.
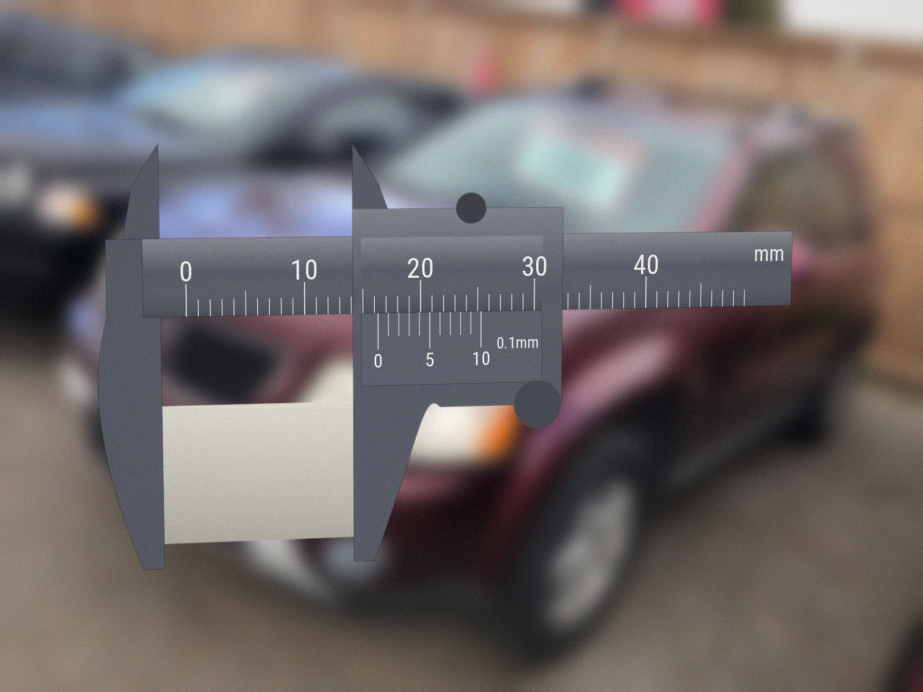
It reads {"value": 16.3, "unit": "mm"}
